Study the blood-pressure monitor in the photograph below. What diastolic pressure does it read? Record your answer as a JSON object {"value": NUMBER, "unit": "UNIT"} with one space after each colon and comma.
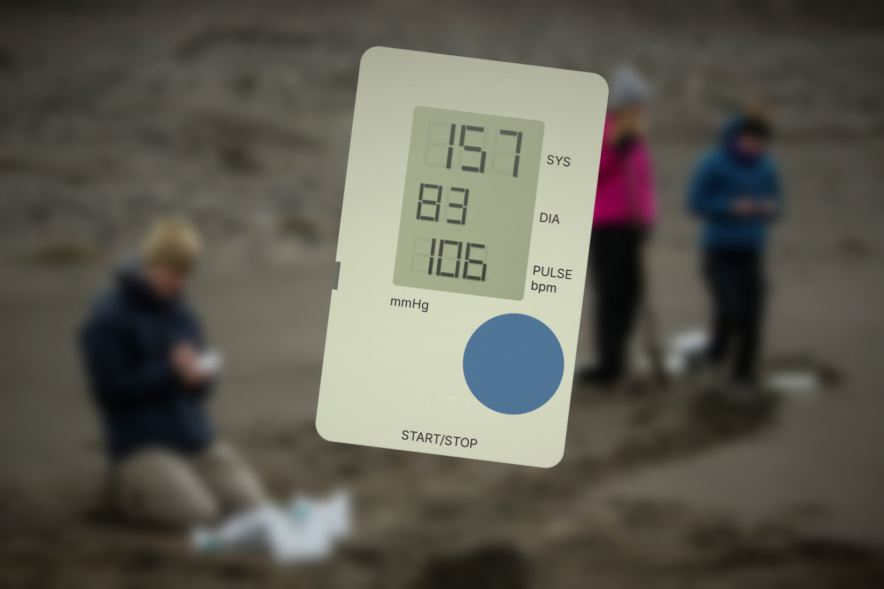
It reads {"value": 83, "unit": "mmHg"}
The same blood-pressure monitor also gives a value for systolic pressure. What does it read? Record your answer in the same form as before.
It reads {"value": 157, "unit": "mmHg"}
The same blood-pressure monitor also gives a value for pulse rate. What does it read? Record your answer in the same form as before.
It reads {"value": 106, "unit": "bpm"}
